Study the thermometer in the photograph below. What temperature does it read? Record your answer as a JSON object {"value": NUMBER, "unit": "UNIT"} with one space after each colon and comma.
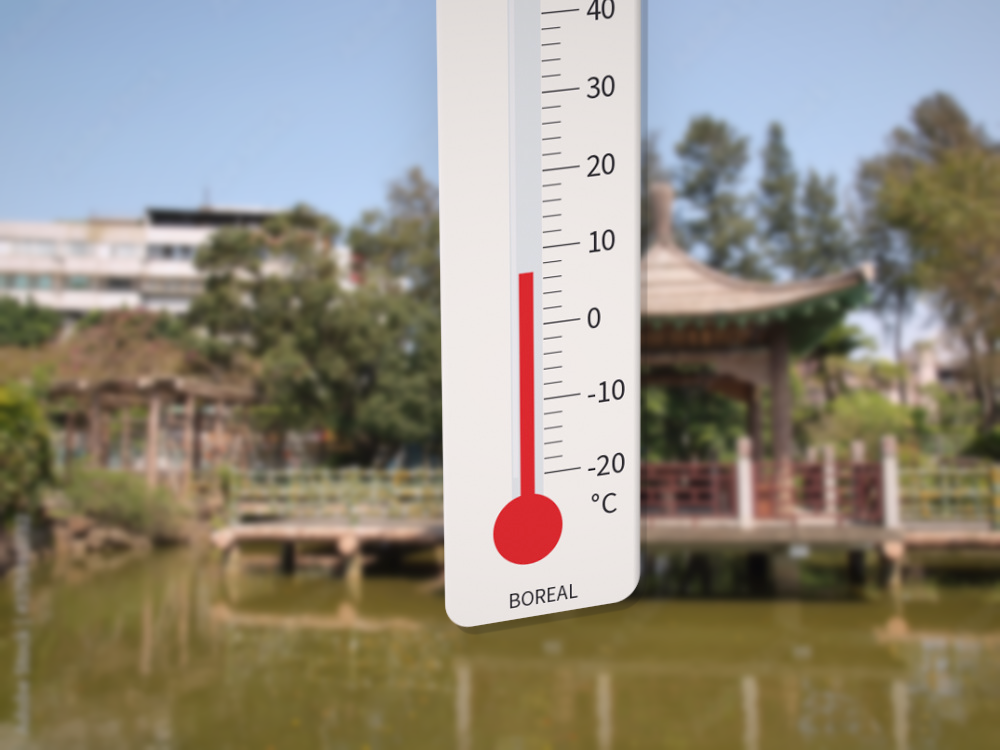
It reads {"value": 7, "unit": "°C"}
